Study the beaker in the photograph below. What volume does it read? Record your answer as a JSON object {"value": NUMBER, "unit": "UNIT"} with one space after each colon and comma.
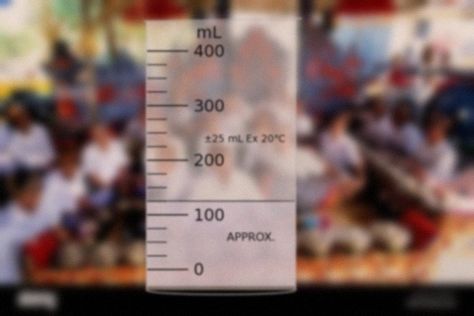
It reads {"value": 125, "unit": "mL"}
